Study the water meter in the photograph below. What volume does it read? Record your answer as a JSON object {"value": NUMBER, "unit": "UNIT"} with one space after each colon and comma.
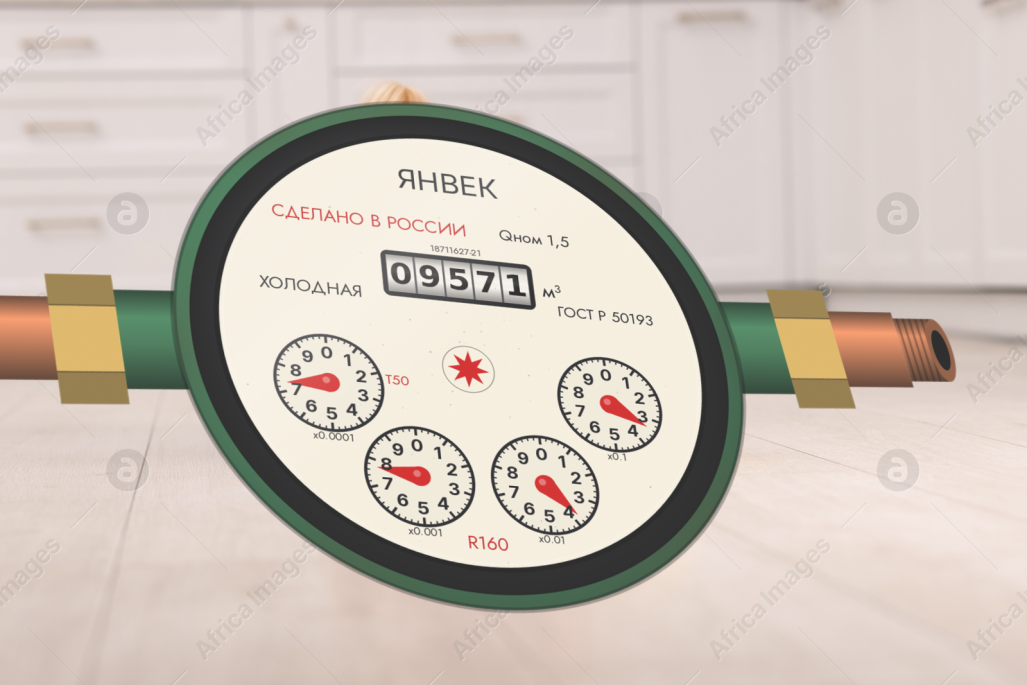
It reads {"value": 9571.3377, "unit": "m³"}
